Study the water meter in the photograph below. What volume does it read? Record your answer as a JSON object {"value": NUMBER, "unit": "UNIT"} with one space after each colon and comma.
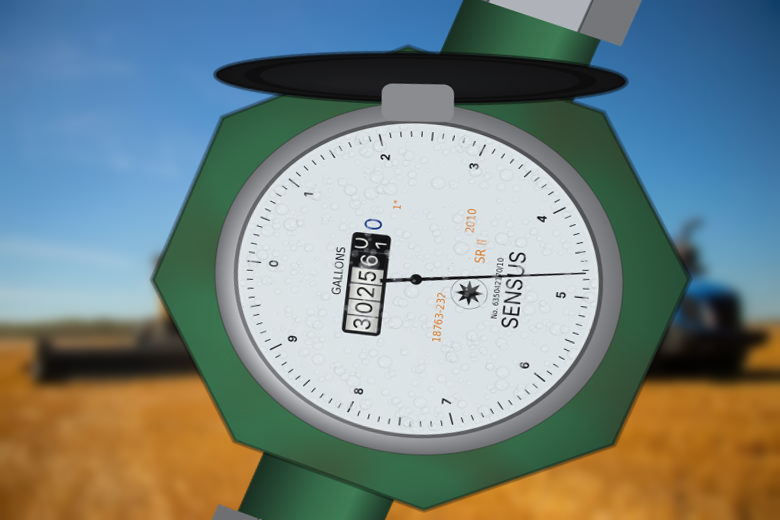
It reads {"value": 3025604.7, "unit": "gal"}
